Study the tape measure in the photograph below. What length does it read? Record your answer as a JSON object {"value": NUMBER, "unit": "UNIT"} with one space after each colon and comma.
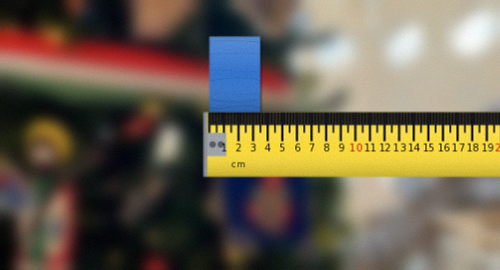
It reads {"value": 3.5, "unit": "cm"}
